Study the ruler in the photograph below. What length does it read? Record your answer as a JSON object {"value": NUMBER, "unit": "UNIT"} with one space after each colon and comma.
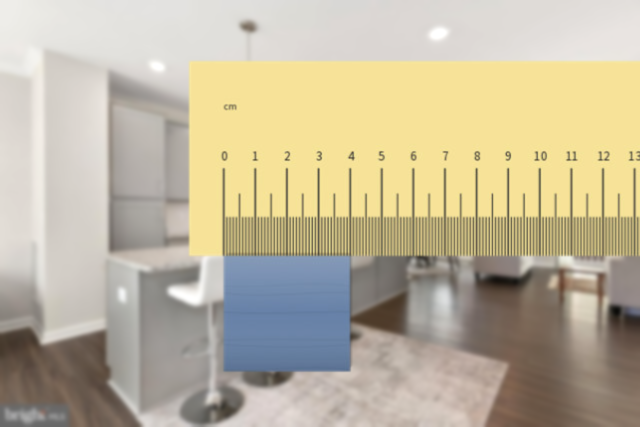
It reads {"value": 4, "unit": "cm"}
